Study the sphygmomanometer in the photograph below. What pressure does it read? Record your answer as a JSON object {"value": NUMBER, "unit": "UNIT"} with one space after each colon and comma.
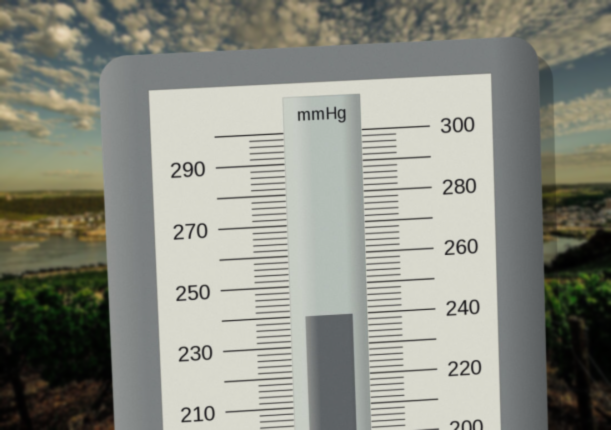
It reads {"value": 240, "unit": "mmHg"}
